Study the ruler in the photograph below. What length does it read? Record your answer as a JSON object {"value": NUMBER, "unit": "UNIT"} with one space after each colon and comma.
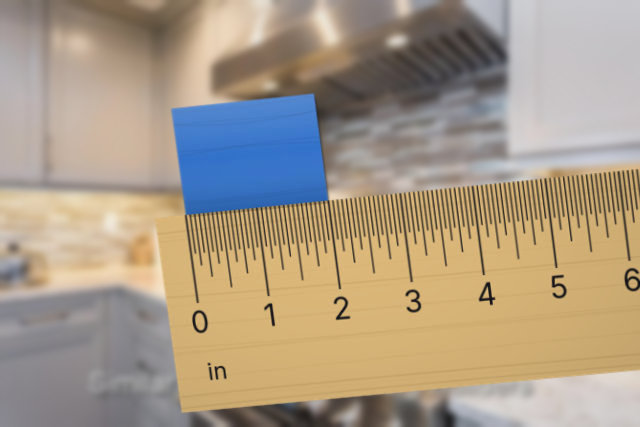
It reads {"value": 2, "unit": "in"}
